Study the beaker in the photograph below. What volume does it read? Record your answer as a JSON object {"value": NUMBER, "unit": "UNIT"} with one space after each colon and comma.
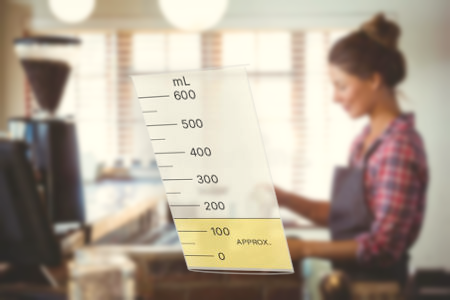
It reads {"value": 150, "unit": "mL"}
